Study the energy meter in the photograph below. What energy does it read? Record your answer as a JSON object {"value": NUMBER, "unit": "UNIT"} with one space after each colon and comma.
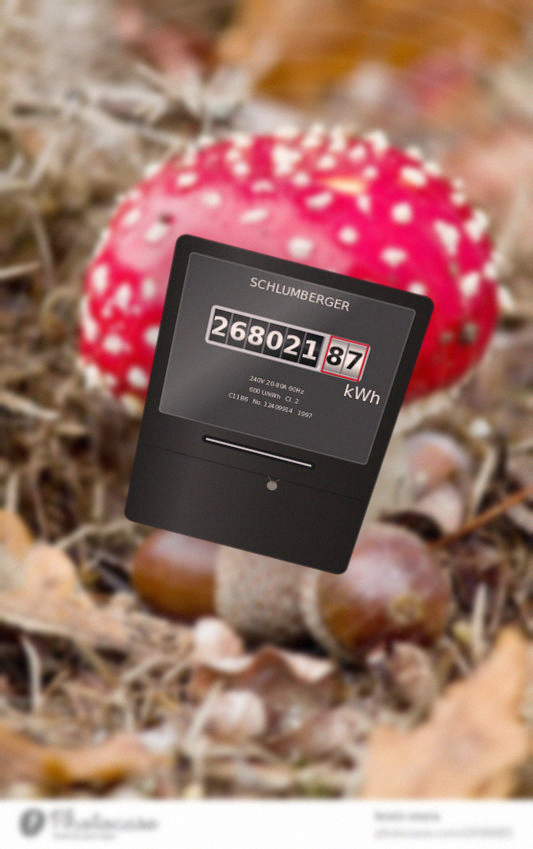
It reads {"value": 268021.87, "unit": "kWh"}
